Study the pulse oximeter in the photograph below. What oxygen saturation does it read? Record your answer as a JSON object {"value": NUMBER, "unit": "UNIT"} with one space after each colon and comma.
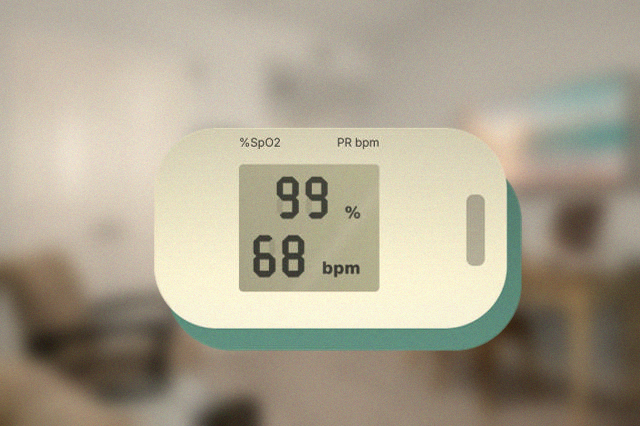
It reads {"value": 99, "unit": "%"}
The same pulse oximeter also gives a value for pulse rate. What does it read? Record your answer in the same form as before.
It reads {"value": 68, "unit": "bpm"}
